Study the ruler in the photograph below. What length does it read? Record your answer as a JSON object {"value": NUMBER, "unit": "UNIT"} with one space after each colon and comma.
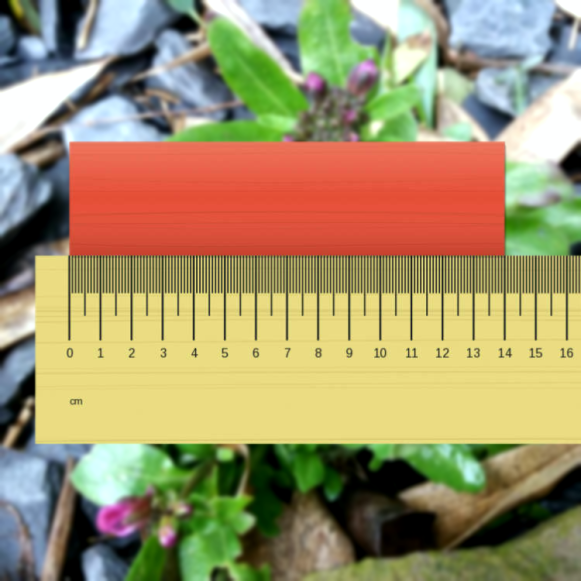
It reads {"value": 14, "unit": "cm"}
